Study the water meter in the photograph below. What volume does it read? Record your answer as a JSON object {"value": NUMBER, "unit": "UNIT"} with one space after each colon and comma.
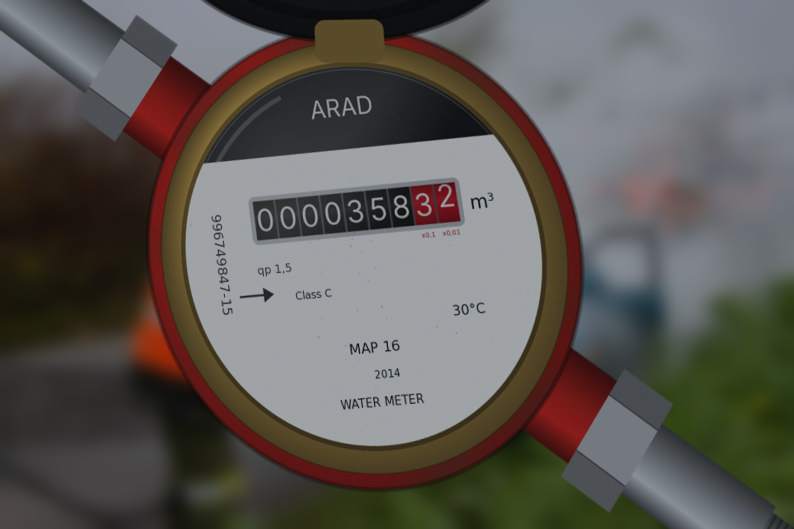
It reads {"value": 358.32, "unit": "m³"}
